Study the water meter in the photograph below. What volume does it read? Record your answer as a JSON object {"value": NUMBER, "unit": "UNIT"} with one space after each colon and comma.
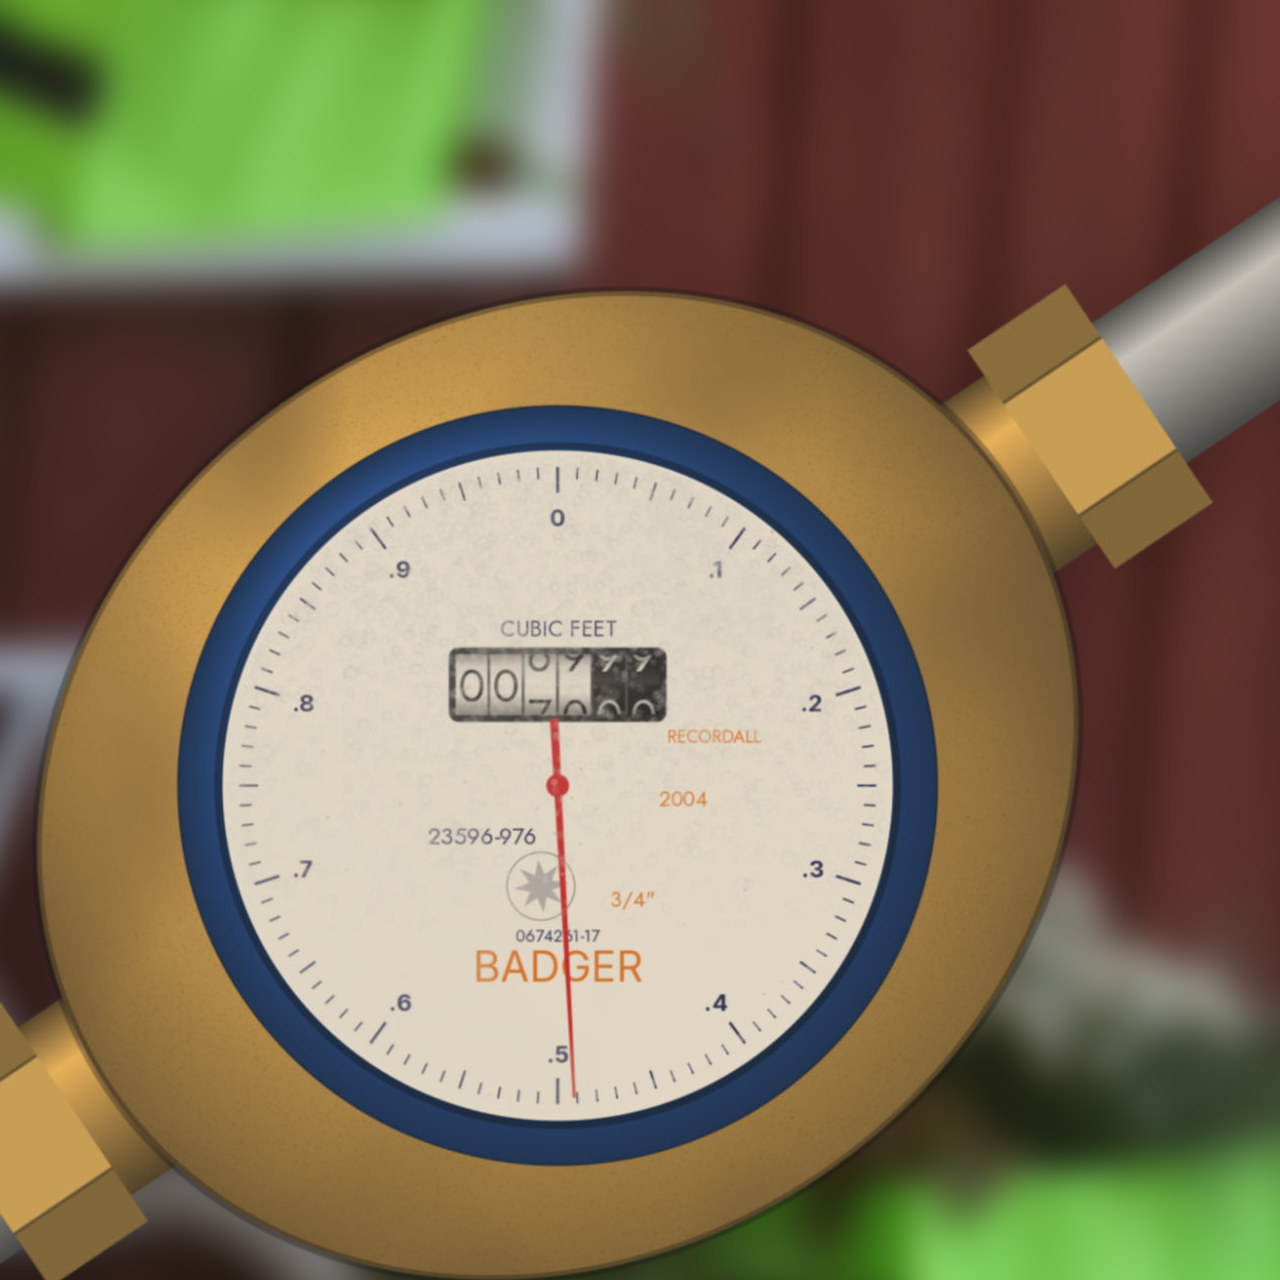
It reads {"value": 6999.49, "unit": "ft³"}
